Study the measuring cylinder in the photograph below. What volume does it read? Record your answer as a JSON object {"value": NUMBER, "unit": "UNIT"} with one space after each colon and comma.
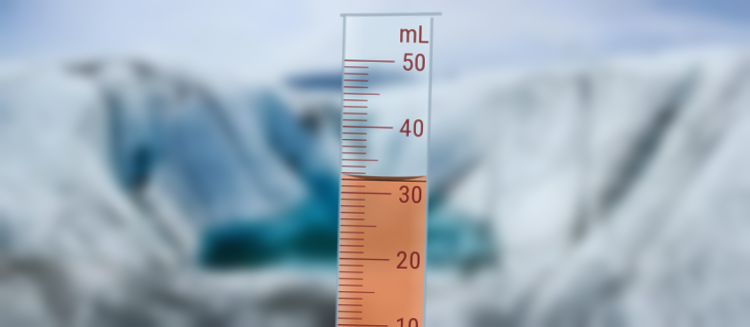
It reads {"value": 32, "unit": "mL"}
